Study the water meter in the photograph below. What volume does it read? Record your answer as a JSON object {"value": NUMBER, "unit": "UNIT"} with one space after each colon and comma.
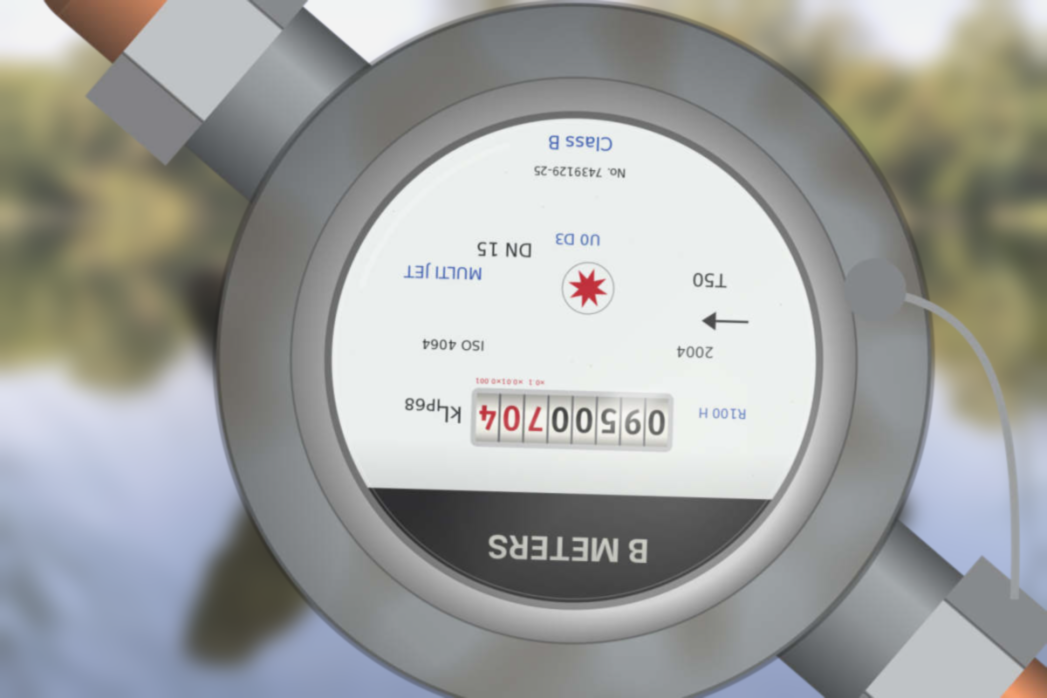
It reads {"value": 9500.704, "unit": "kL"}
